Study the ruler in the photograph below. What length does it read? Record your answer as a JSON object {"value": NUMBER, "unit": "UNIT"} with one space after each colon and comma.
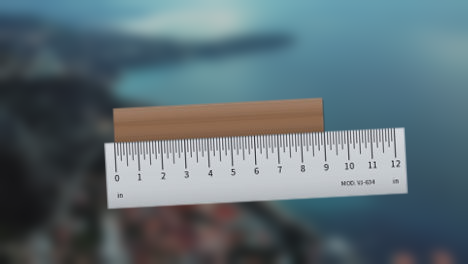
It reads {"value": 9, "unit": "in"}
